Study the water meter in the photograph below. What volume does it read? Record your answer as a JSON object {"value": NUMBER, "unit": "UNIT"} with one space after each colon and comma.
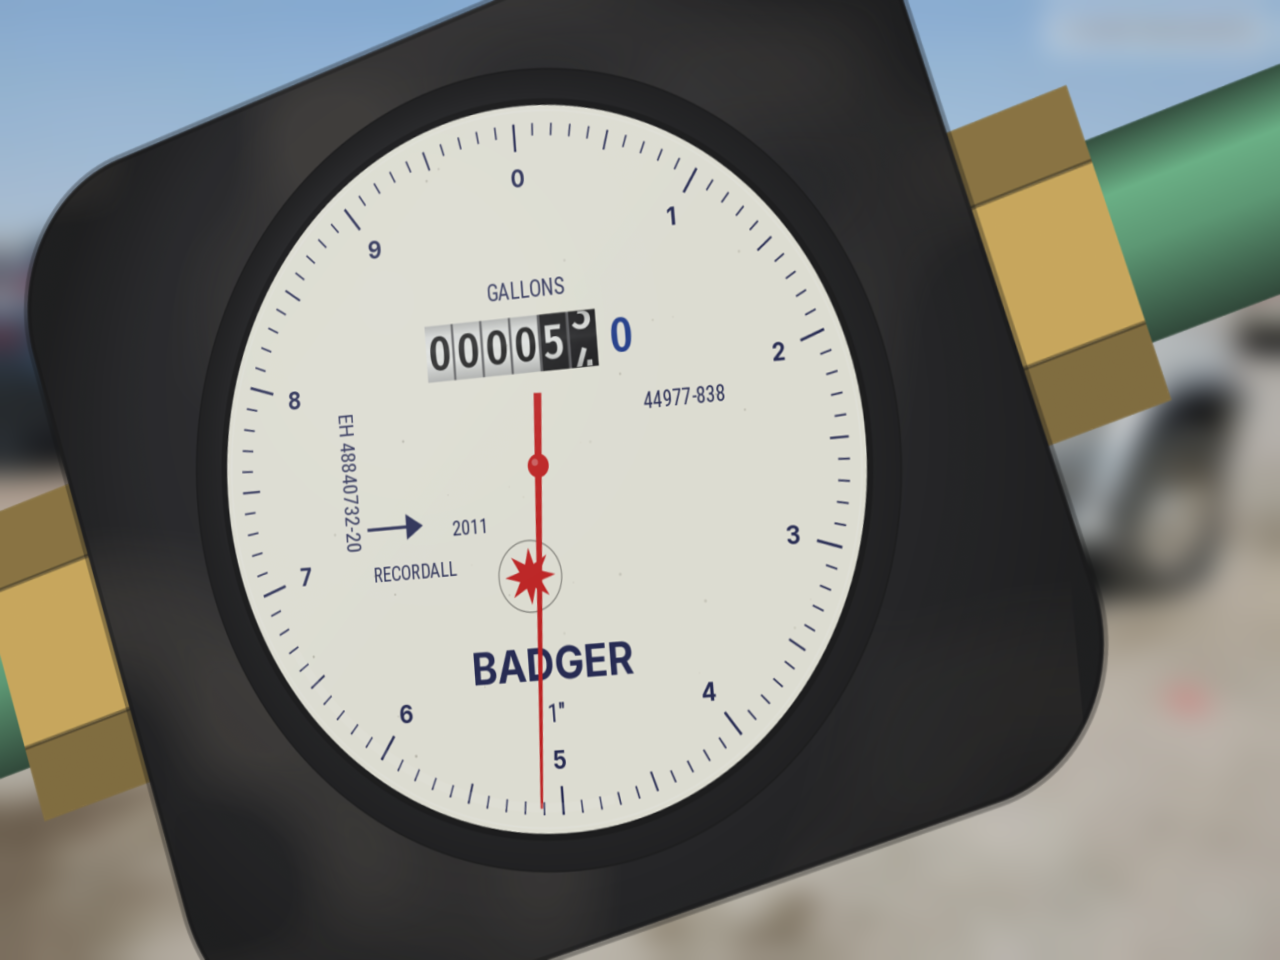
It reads {"value": 535.1, "unit": "gal"}
